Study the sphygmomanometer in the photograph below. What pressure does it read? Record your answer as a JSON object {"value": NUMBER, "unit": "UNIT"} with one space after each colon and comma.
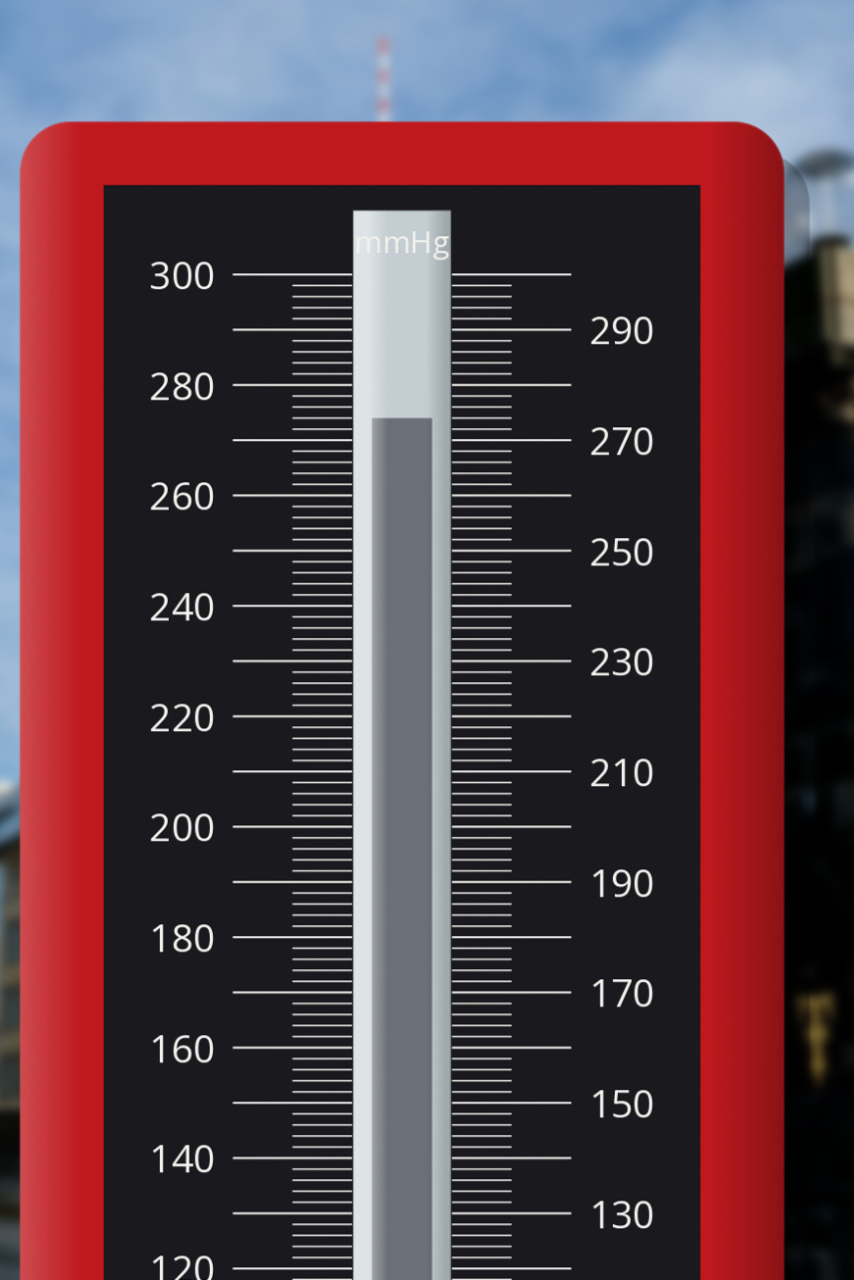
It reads {"value": 274, "unit": "mmHg"}
